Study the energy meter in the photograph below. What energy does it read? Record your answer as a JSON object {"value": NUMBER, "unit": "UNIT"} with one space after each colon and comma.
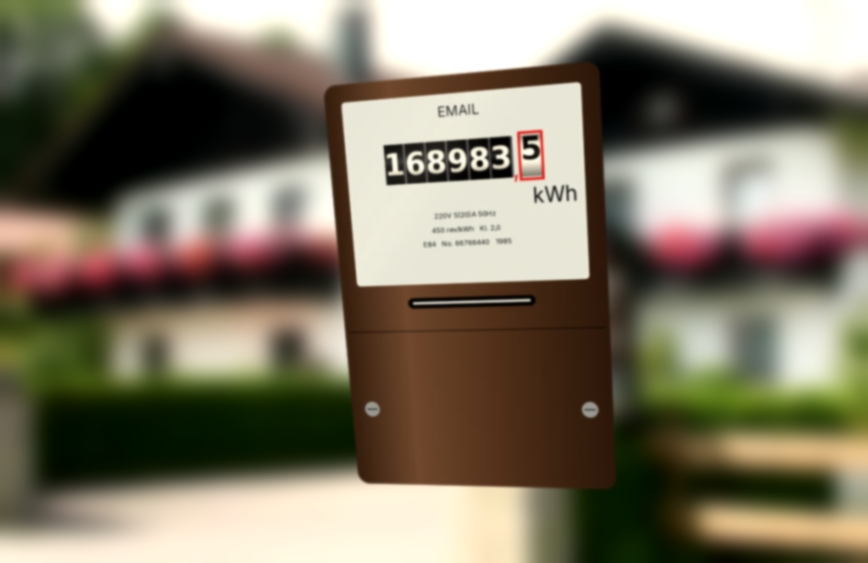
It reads {"value": 168983.5, "unit": "kWh"}
